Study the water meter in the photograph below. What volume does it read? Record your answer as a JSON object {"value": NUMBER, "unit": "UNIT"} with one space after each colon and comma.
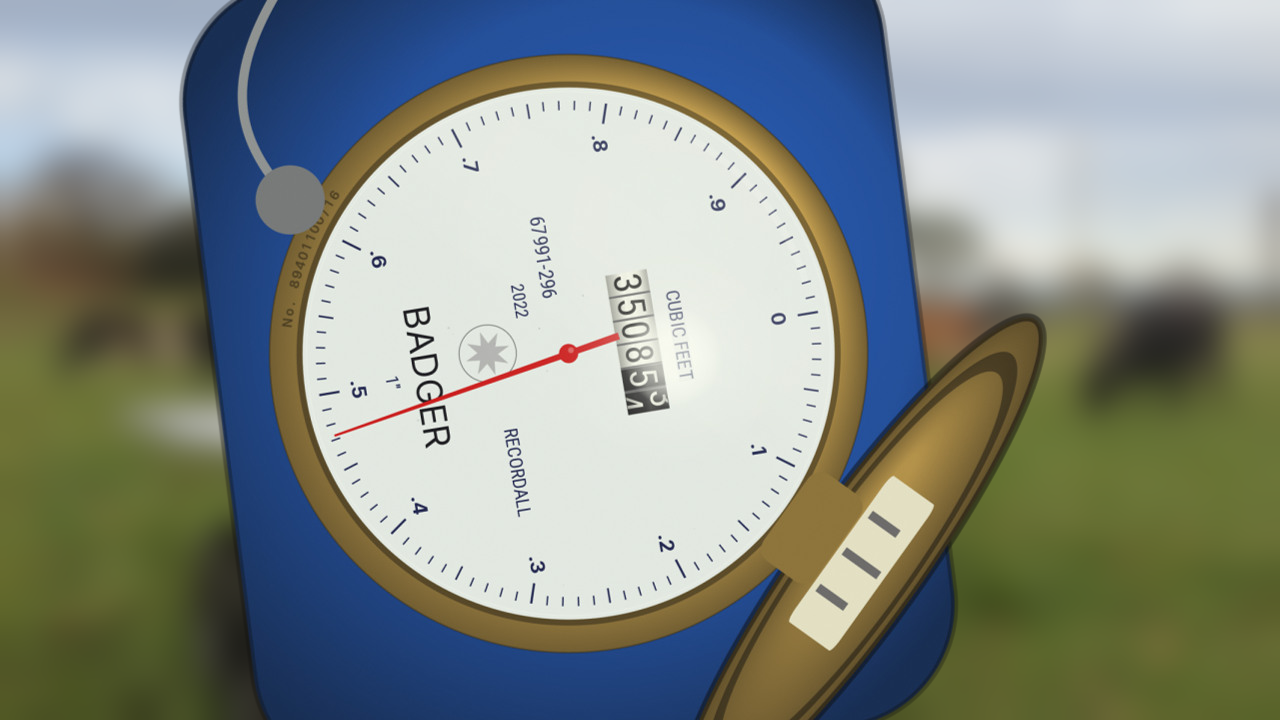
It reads {"value": 350853.47, "unit": "ft³"}
